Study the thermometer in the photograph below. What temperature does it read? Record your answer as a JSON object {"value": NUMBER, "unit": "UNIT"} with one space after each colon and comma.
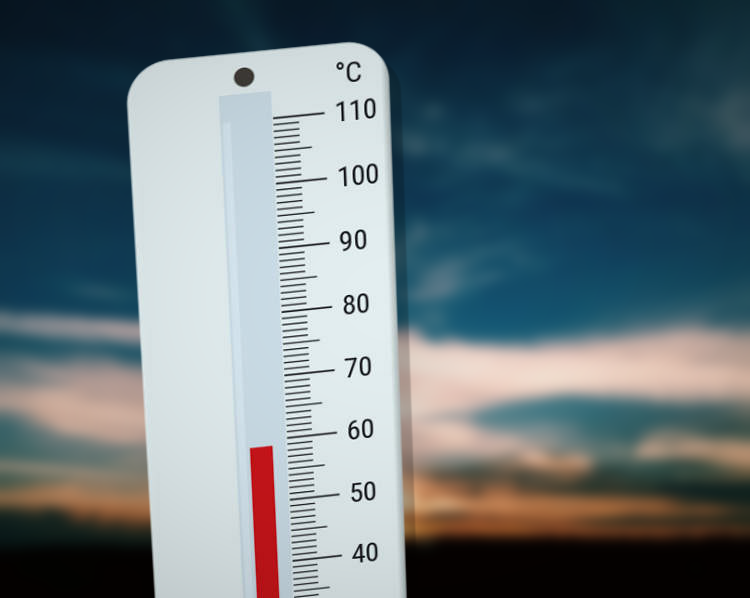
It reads {"value": 59, "unit": "°C"}
